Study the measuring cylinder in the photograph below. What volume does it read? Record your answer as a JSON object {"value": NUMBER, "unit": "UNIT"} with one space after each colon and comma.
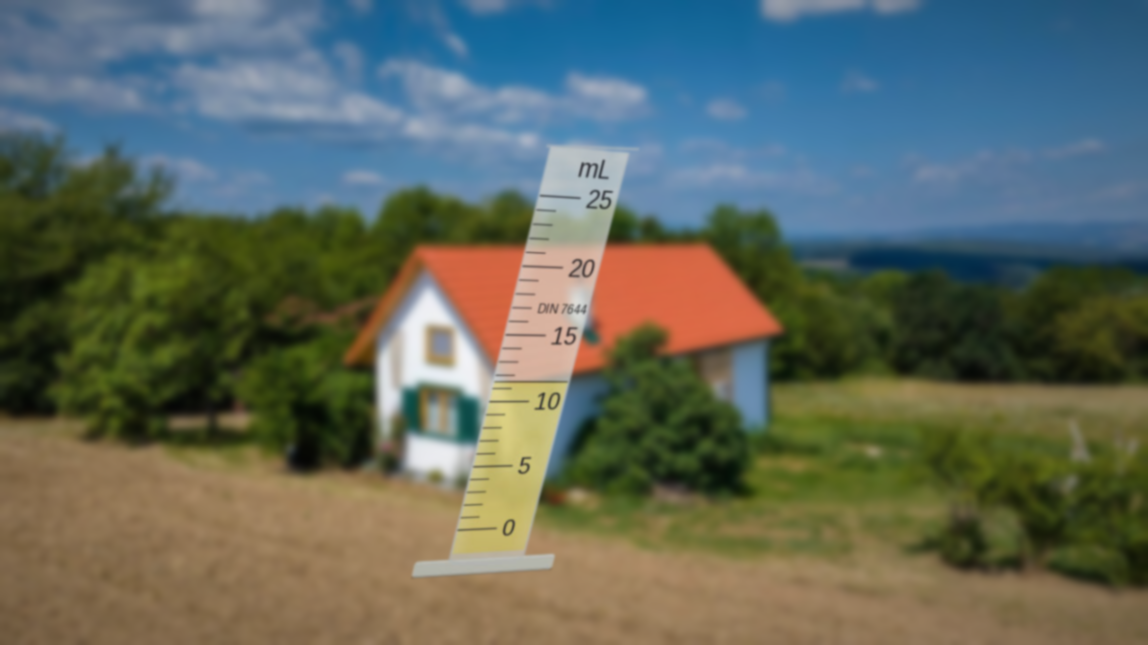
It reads {"value": 11.5, "unit": "mL"}
